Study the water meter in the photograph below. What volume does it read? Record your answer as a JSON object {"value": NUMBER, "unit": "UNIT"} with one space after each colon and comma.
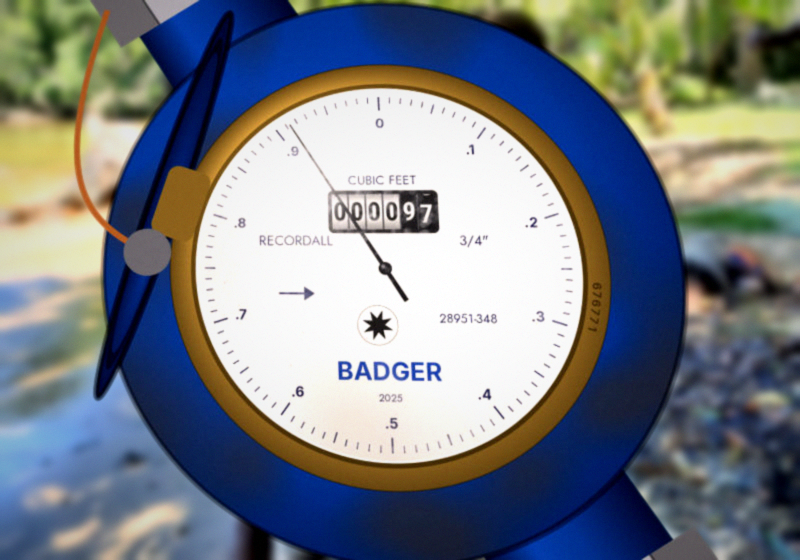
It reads {"value": 96.91, "unit": "ft³"}
